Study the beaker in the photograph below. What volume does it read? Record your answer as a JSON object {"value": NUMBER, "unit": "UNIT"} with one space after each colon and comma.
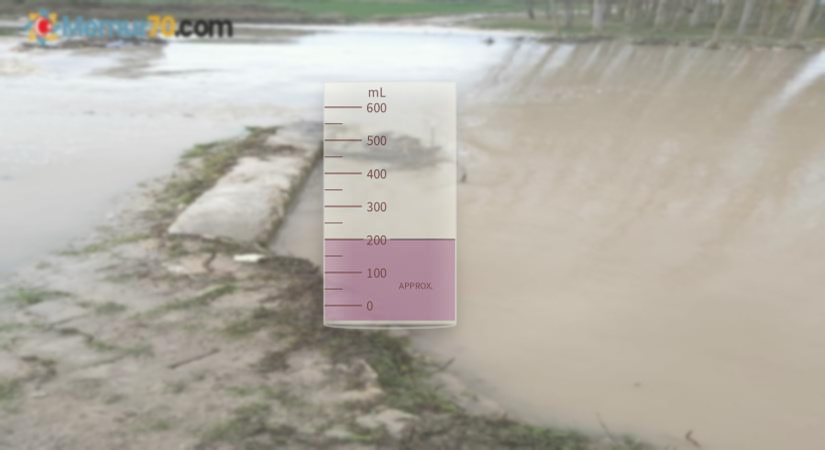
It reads {"value": 200, "unit": "mL"}
